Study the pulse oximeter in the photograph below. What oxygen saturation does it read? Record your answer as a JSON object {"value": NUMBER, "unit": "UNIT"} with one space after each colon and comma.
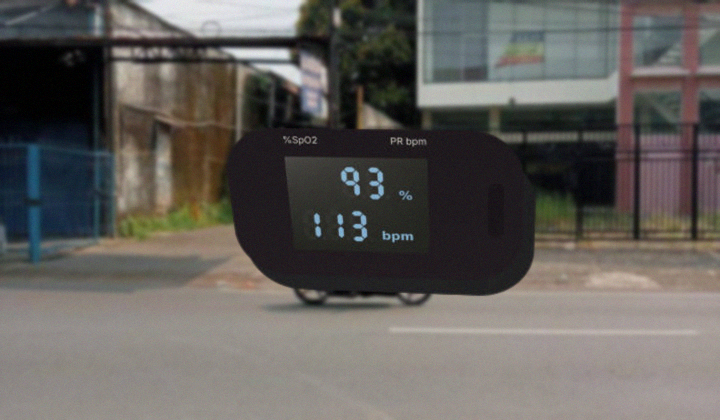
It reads {"value": 93, "unit": "%"}
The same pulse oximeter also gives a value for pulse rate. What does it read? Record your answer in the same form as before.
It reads {"value": 113, "unit": "bpm"}
